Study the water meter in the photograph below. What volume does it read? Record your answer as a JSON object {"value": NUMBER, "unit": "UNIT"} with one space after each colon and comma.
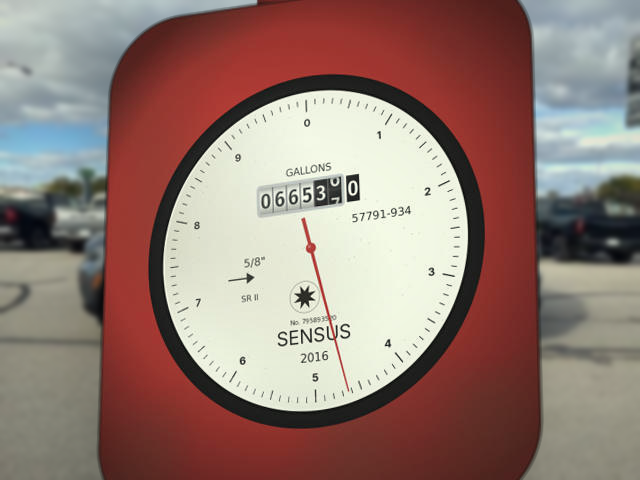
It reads {"value": 665364.6, "unit": "gal"}
